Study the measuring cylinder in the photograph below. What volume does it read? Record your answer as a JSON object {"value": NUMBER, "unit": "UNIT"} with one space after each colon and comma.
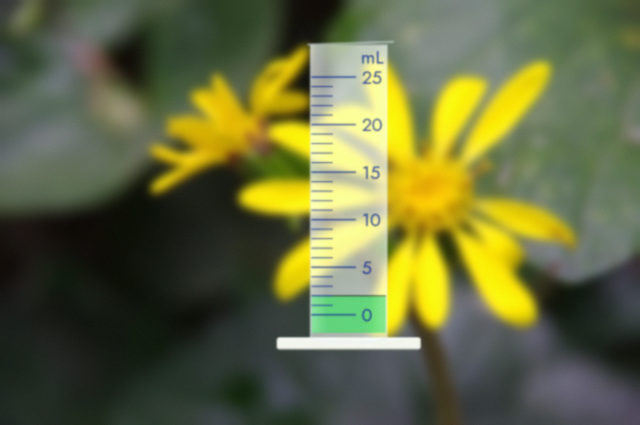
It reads {"value": 2, "unit": "mL"}
